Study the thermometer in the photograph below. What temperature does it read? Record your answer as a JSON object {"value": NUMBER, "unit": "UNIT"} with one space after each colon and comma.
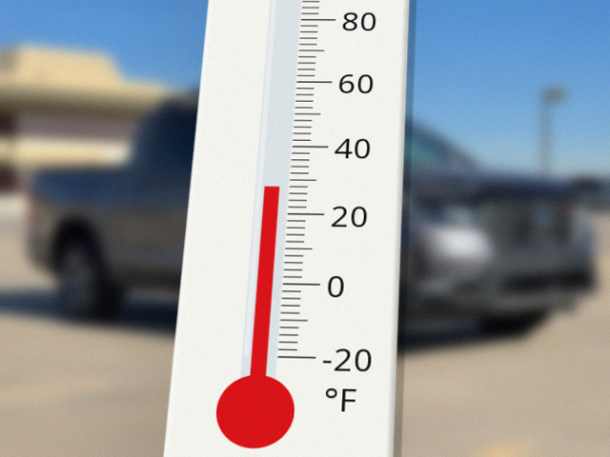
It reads {"value": 28, "unit": "°F"}
